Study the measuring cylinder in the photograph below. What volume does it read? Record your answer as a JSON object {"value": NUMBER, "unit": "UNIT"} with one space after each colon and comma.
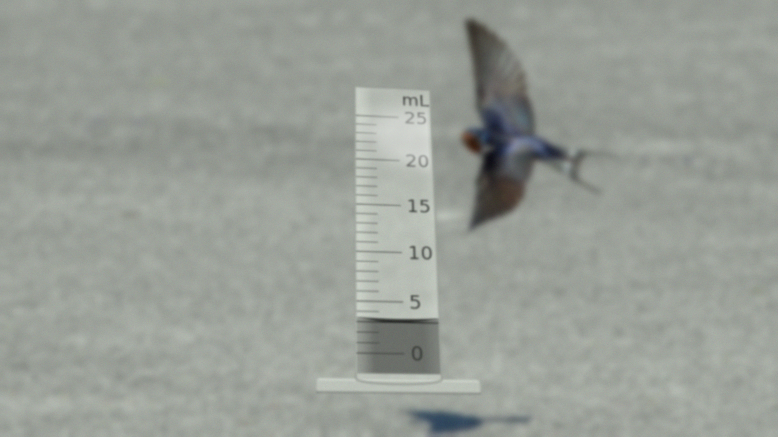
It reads {"value": 3, "unit": "mL"}
